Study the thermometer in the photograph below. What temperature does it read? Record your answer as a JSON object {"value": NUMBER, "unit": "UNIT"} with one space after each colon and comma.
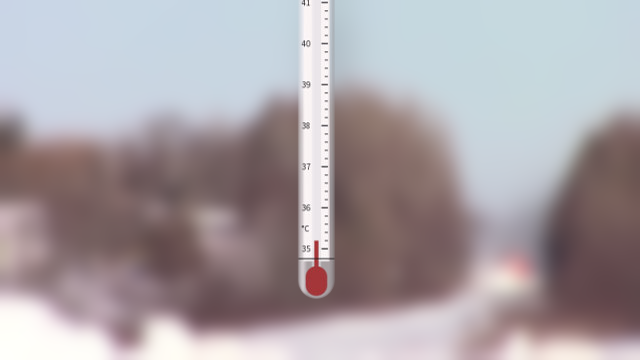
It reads {"value": 35.2, "unit": "°C"}
